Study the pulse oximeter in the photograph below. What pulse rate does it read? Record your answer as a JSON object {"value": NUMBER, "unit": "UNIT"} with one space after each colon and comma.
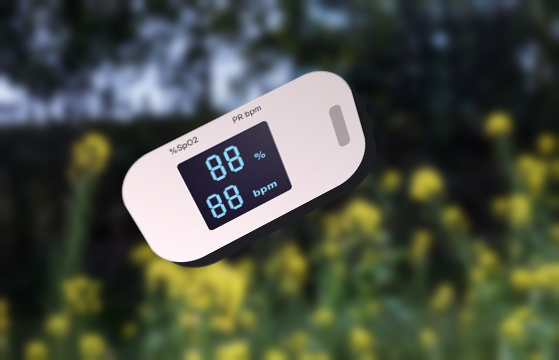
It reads {"value": 88, "unit": "bpm"}
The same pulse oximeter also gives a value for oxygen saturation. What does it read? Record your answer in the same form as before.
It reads {"value": 88, "unit": "%"}
